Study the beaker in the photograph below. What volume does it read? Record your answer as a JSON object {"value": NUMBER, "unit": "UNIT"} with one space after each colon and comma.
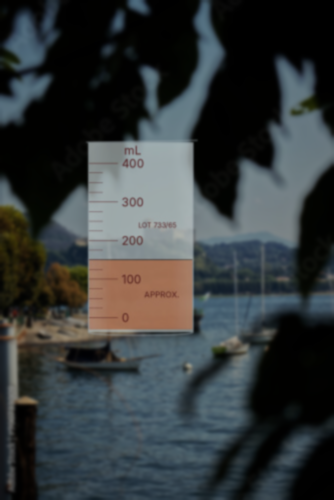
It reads {"value": 150, "unit": "mL"}
